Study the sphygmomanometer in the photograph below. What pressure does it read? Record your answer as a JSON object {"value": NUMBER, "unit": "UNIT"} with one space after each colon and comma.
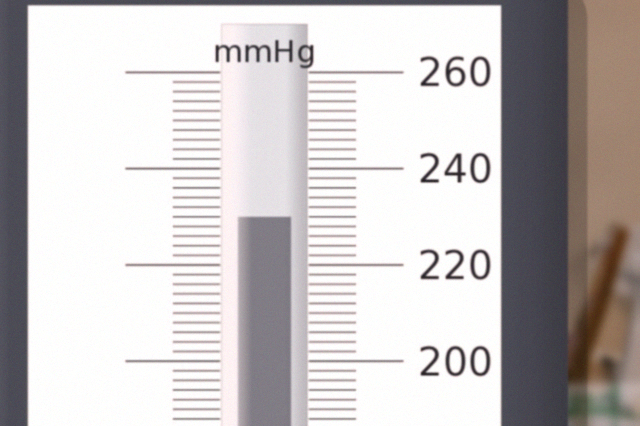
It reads {"value": 230, "unit": "mmHg"}
